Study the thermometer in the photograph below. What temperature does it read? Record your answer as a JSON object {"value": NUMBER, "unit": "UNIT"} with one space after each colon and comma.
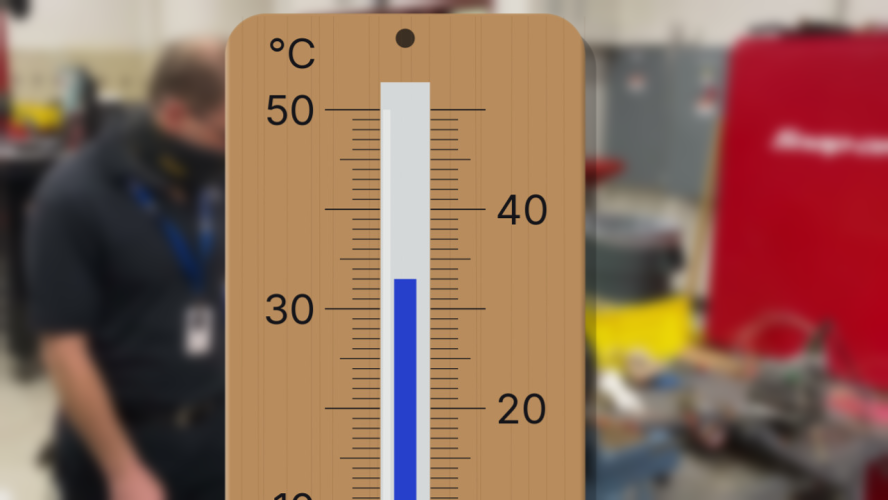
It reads {"value": 33, "unit": "°C"}
